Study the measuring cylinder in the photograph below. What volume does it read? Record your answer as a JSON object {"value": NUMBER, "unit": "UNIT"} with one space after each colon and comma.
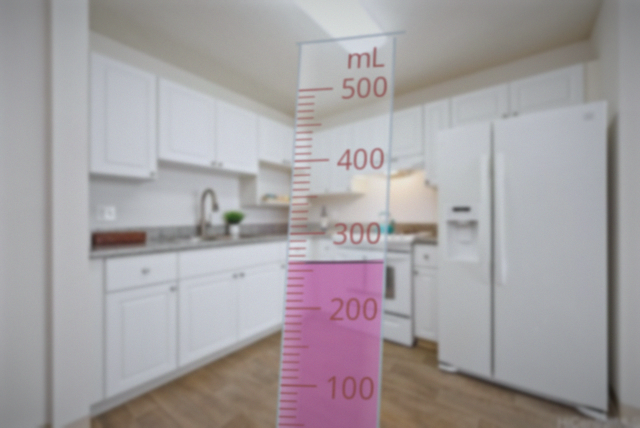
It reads {"value": 260, "unit": "mL"}
